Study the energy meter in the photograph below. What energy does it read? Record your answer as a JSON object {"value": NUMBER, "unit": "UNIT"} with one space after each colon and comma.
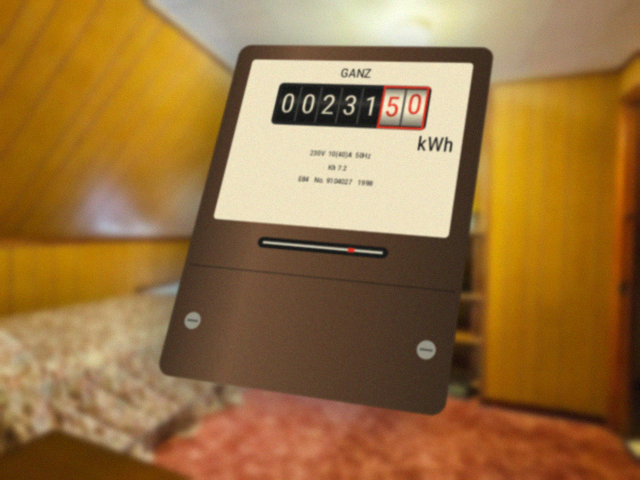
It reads {"value": 231.50, "unit": "kWh"}
